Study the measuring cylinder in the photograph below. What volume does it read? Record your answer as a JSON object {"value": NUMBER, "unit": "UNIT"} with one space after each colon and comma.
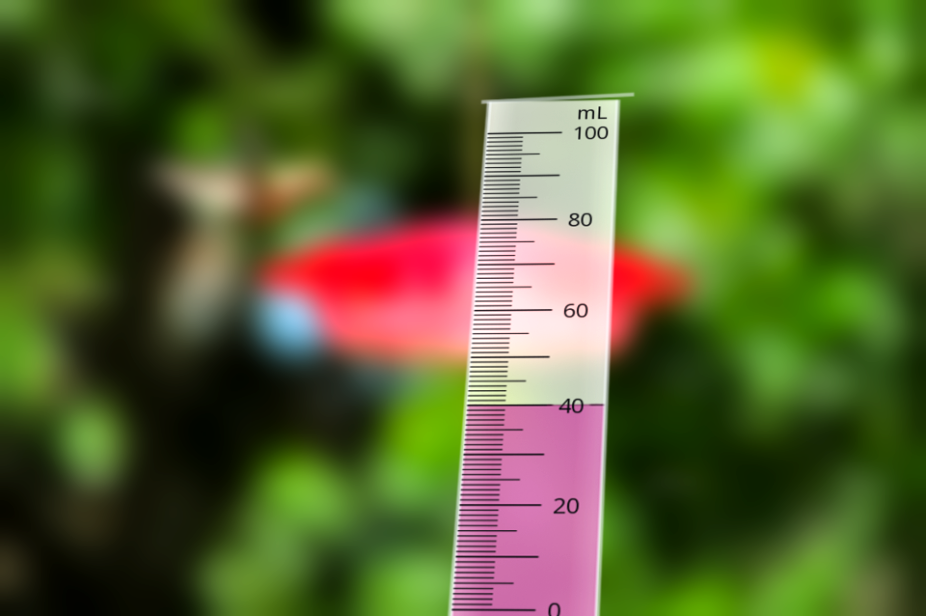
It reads {"value": 40, "unit": "mL"}
